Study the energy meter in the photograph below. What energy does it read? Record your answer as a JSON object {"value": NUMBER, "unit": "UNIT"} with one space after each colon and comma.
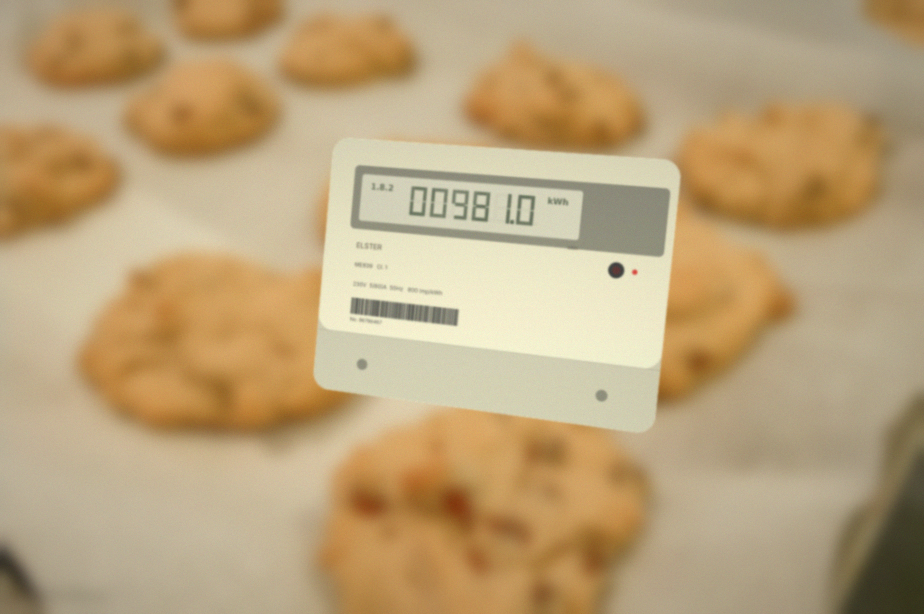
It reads {"value": 981.0, "unit": "kWh"}
